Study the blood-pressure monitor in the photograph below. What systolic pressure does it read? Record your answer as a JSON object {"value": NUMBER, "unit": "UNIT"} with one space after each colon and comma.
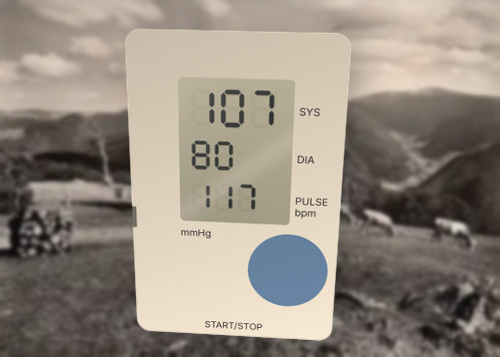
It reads {"value": 107, "unit": "mmHg"}
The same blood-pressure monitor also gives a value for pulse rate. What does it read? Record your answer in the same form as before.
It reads {"value": 117, "unit": "bpm"}
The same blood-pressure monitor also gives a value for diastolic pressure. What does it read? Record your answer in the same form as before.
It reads {"value": 80, "unit": "mmHg"}
